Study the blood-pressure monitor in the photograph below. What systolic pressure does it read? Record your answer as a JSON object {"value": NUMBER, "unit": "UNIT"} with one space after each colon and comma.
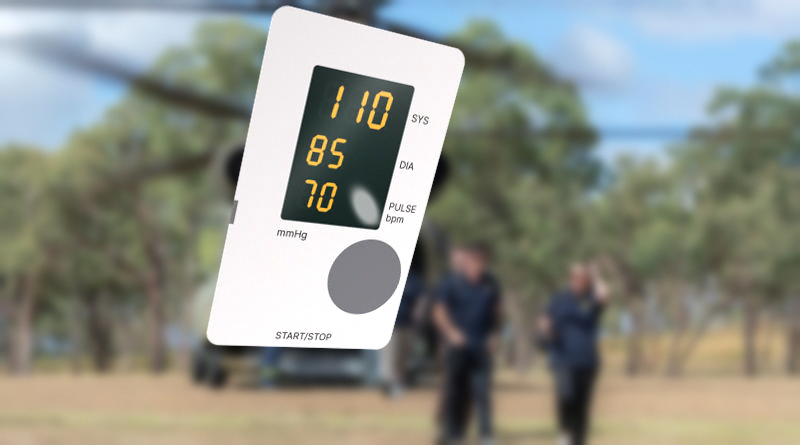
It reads {"value": 110, "unit": "mmHg"}
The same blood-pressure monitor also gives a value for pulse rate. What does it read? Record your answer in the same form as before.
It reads {"value": 70, "unit": "bpm"}
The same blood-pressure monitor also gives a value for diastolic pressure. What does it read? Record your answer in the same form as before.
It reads {"value": 85, "unit": "mmHg"}
